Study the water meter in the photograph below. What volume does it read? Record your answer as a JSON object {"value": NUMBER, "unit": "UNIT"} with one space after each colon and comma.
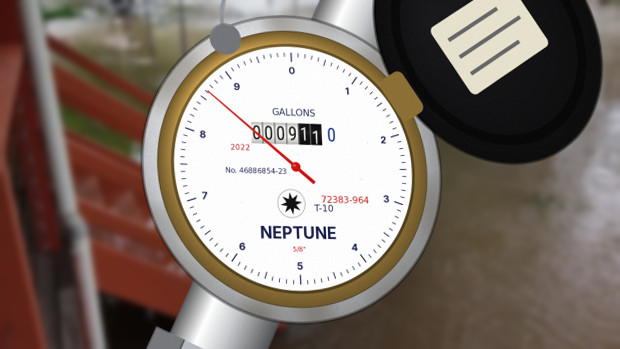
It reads {"value": 9108.6, "unit": "gal"}
